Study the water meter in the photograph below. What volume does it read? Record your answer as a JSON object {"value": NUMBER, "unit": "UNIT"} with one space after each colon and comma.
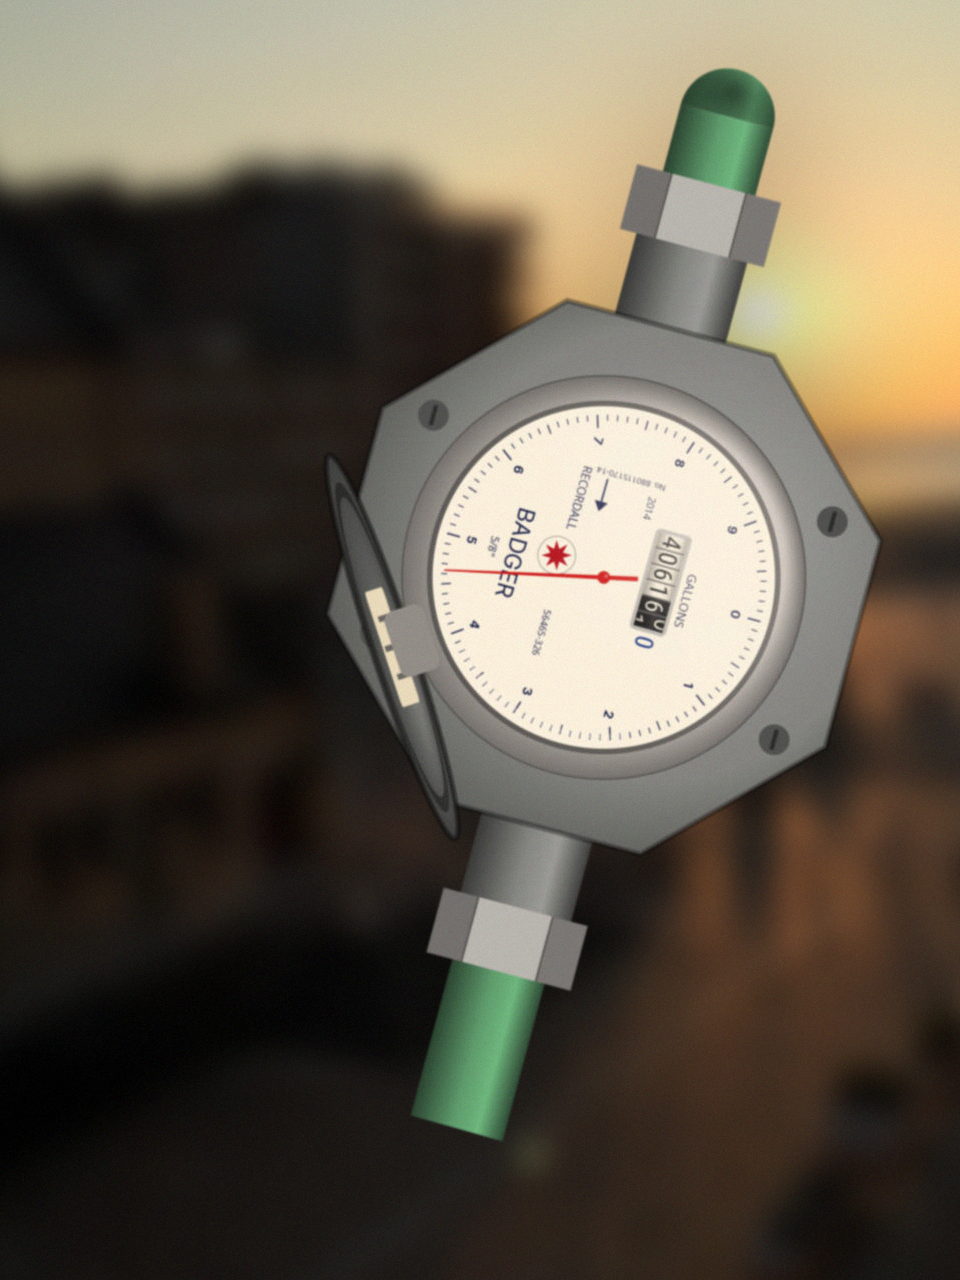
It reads {"value": 4061604.6, "unit": "gal"}
